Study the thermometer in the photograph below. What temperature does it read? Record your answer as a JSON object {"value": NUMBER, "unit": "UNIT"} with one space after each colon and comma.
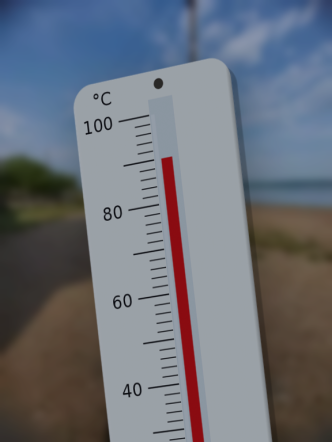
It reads {"value": 90, "unit": "°C"}
